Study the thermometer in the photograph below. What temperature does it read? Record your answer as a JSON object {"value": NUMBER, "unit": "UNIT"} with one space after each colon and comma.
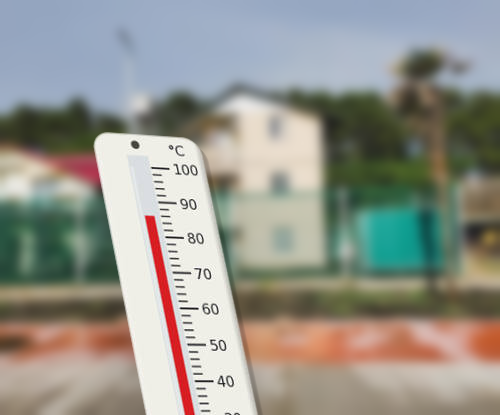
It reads {"value": 86, "unit": "°C"}
